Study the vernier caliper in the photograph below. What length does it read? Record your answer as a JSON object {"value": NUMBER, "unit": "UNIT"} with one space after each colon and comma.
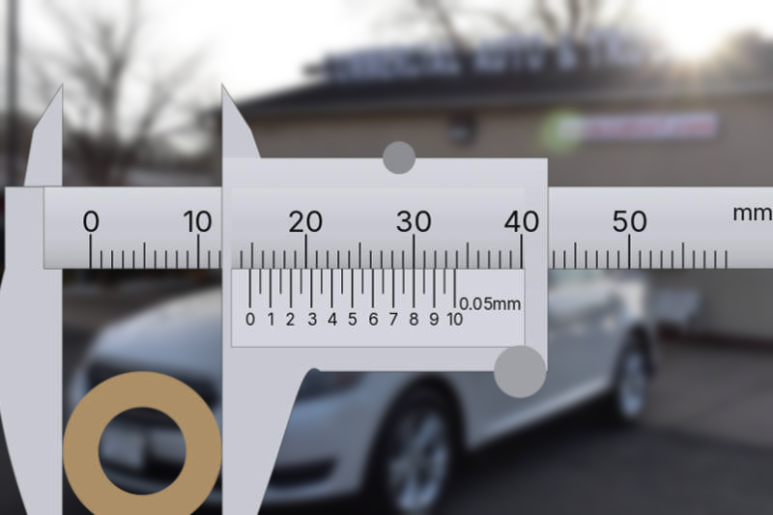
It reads {"value": 14.8, "unit": "mm"}
